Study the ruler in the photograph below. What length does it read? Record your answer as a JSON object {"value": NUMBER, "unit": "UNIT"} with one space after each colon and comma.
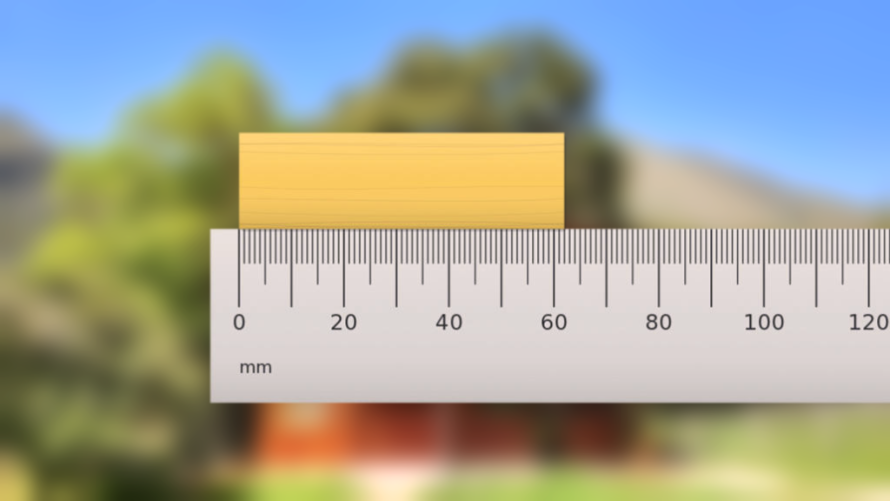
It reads {"value": 62, "unit": "mm"}
